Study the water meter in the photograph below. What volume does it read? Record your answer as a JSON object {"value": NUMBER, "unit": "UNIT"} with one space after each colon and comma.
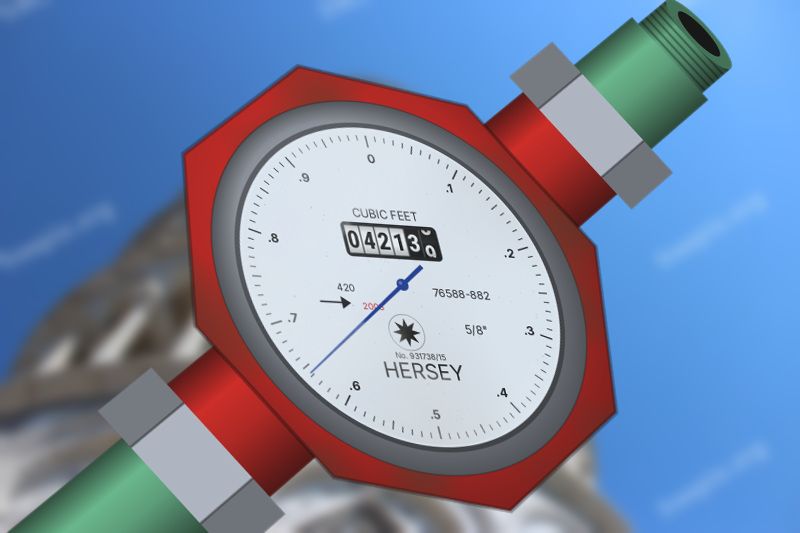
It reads {"value": 42138.64, "unit": "ft³"}
